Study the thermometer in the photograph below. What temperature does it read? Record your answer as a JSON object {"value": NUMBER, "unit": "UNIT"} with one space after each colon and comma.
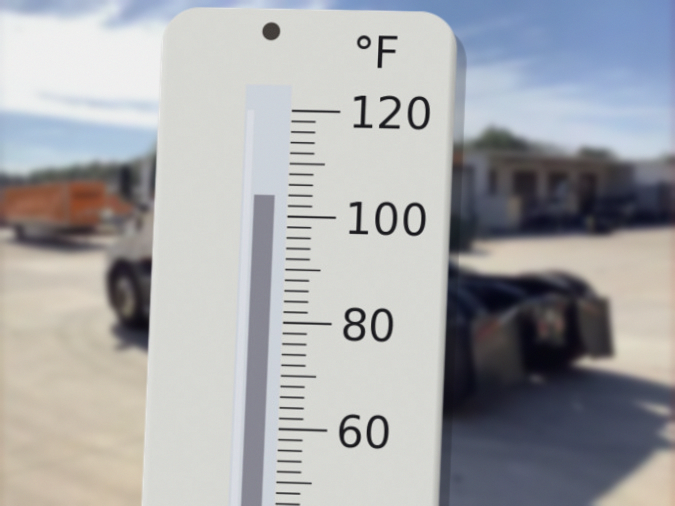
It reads {"value": 104, "unit": "°F"}
